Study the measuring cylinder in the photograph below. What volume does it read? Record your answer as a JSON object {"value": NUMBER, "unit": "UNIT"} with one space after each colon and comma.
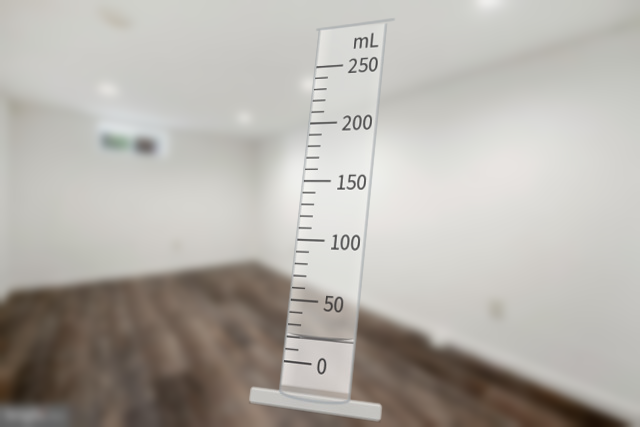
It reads {"value": 20, "unit": "mL"}
